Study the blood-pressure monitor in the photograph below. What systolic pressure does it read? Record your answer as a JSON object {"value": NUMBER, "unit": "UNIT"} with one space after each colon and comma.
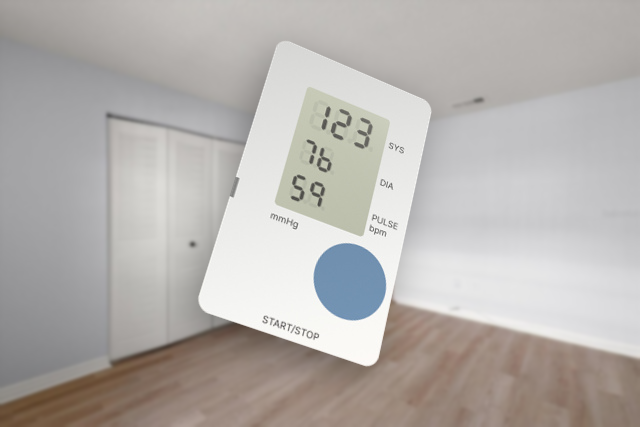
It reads {"value": 123, "unit": "mmHg"}
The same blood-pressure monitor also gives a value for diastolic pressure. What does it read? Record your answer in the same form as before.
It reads {"value": 76, "unit": "mmHg"}
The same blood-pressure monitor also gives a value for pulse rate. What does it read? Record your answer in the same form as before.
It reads {"value": 59, "unit": "bpm"}
